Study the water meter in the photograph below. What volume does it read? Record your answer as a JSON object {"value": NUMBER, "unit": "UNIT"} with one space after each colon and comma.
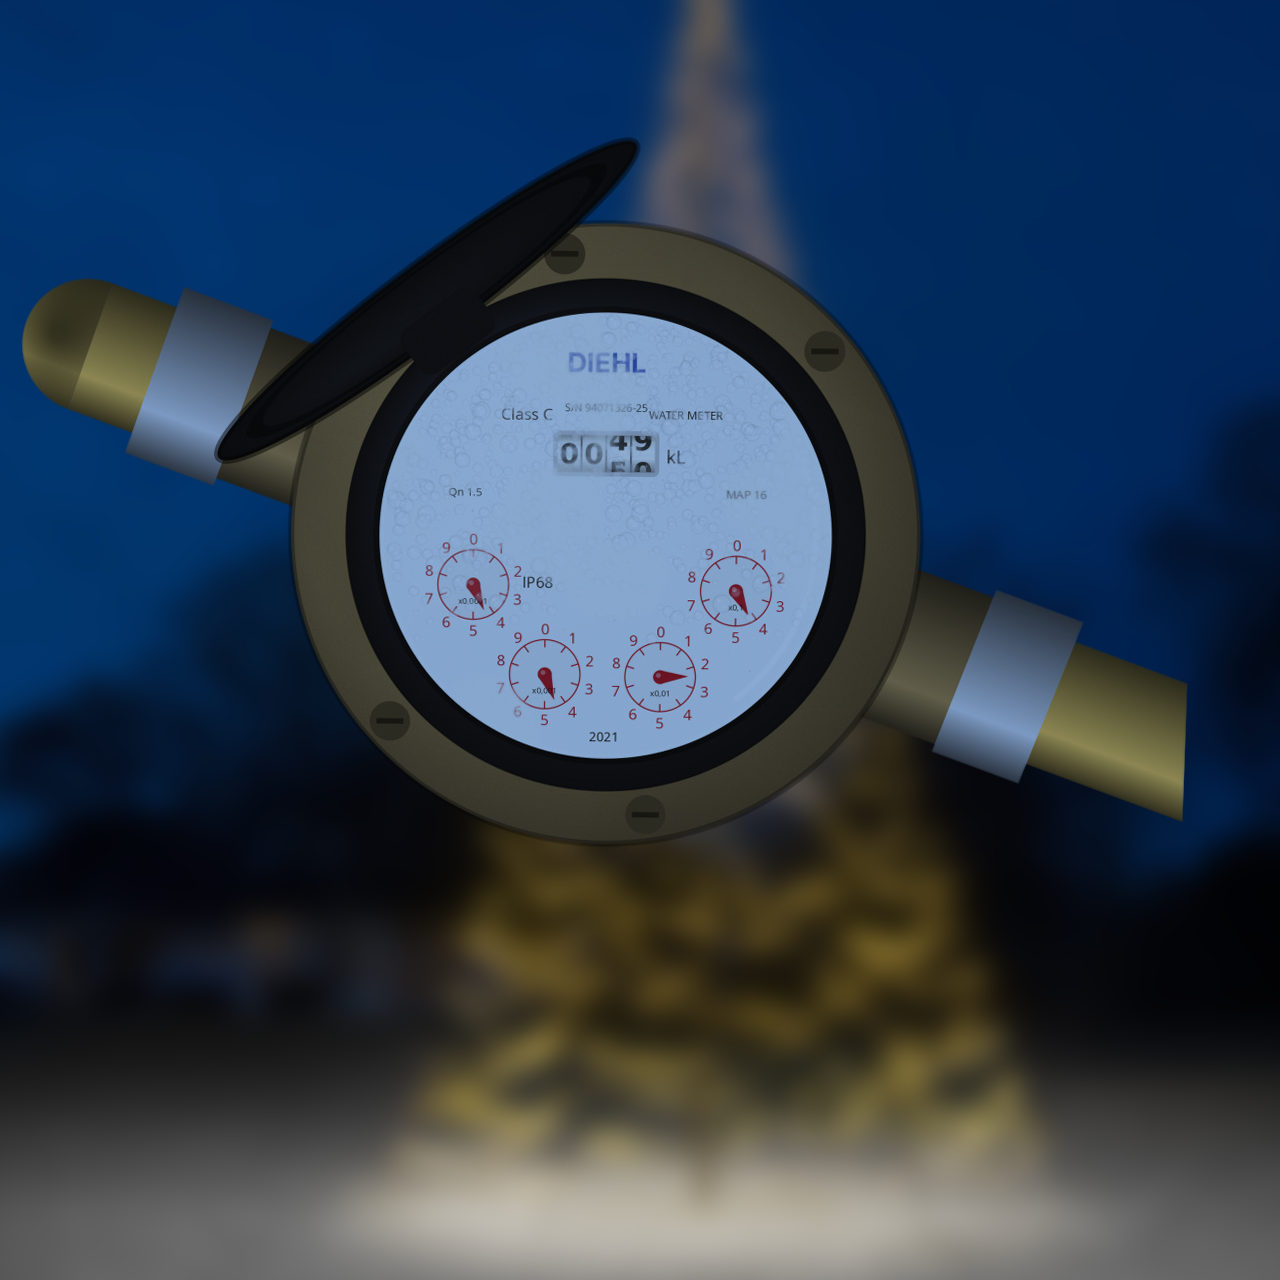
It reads {"value": 49.4244, "unit": "kL"}
